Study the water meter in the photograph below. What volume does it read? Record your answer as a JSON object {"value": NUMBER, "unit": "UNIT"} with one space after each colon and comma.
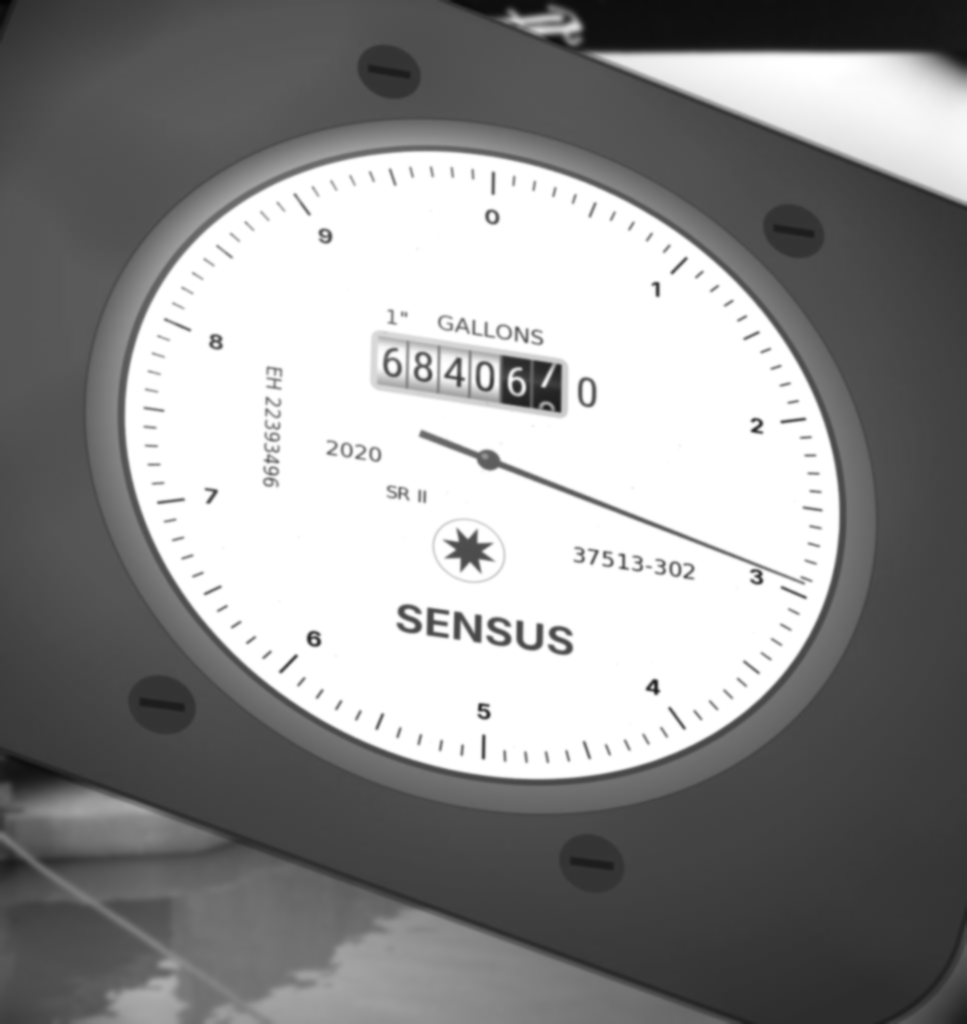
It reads {"value": 6840672.9, "unit": "gal"}
